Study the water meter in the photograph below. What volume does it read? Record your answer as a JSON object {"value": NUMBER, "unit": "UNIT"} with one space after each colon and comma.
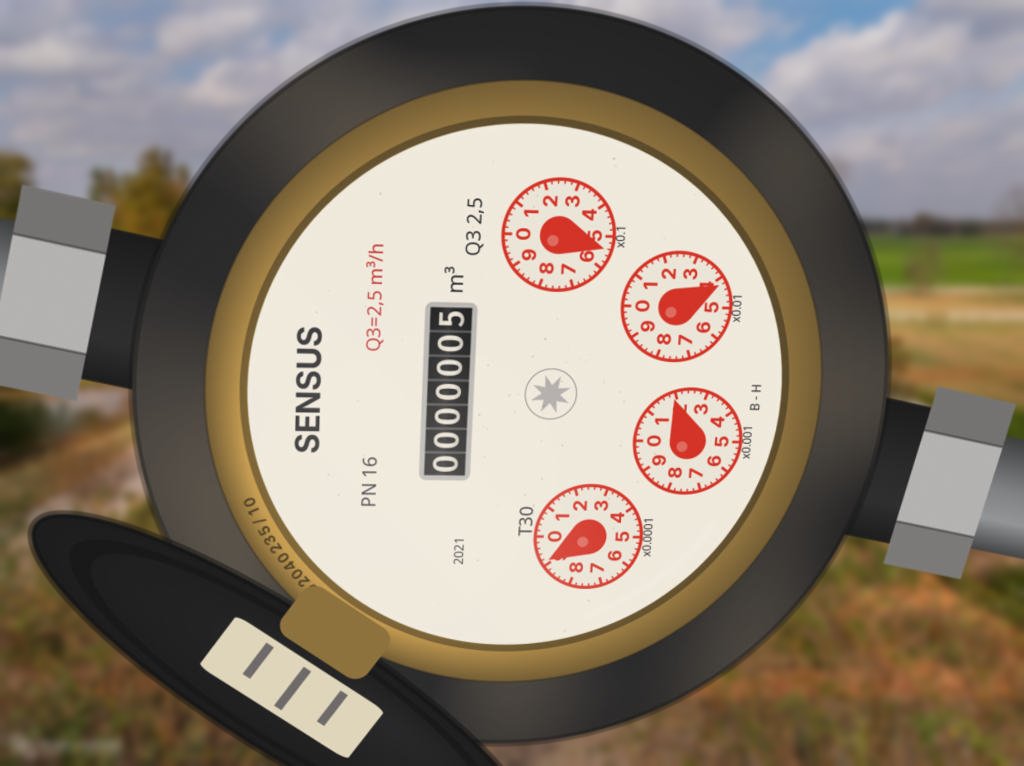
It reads {"value": 5.5419, "unit": "m³"}
